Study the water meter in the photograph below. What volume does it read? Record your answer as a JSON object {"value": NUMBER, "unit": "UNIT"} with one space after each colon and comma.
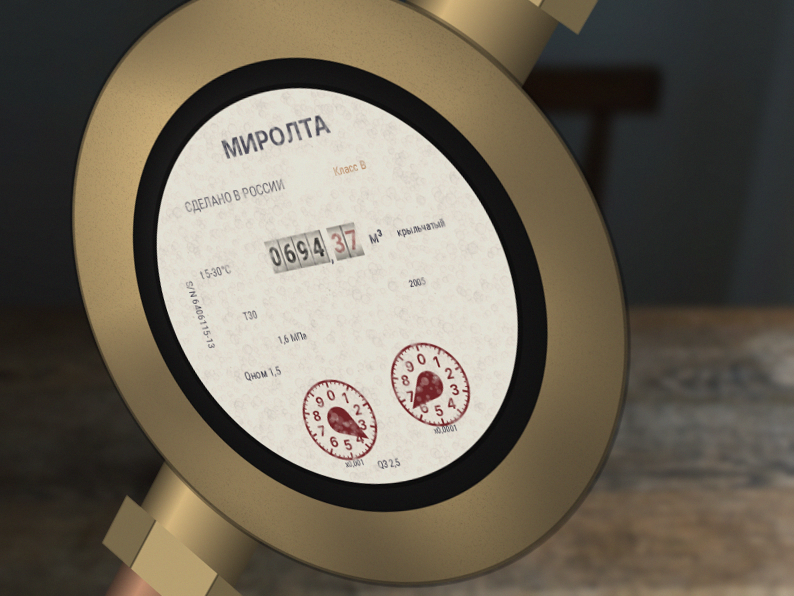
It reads {"value": 694.3736, "unit": "m³"}
